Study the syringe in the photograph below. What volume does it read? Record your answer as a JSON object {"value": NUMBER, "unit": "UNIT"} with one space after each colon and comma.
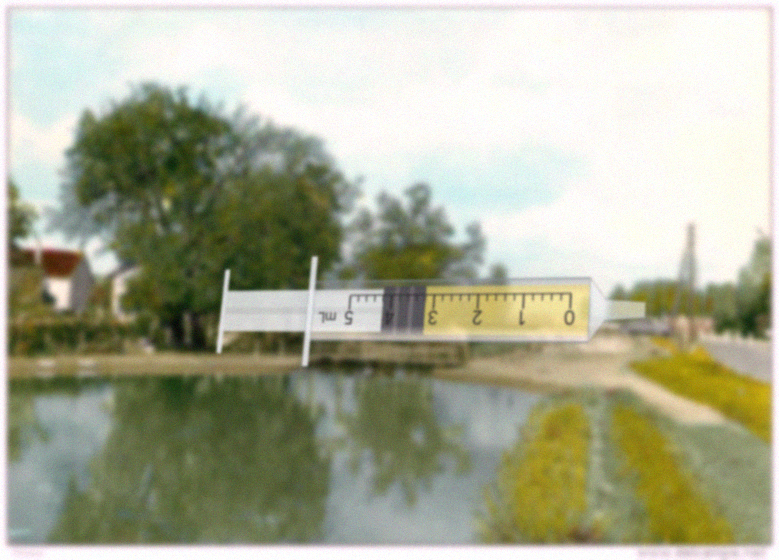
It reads {"value": 3.2, "unit": "mL"}
